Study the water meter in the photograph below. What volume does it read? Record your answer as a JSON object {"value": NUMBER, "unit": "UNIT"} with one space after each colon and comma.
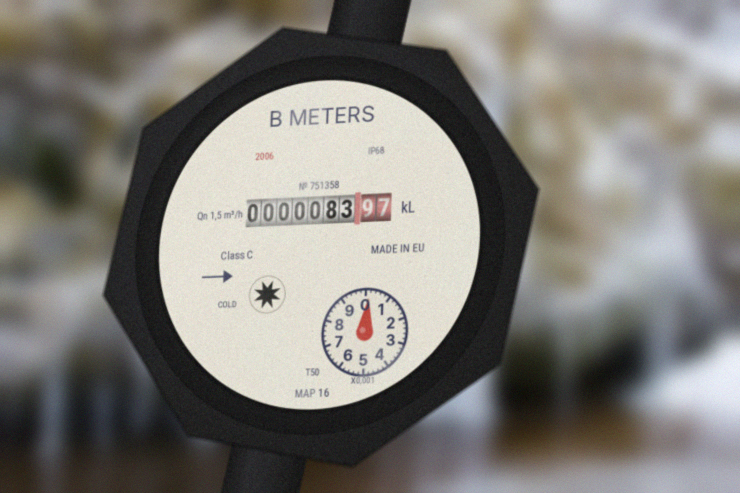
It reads {"value": 83.970, "unit": "kL"}
